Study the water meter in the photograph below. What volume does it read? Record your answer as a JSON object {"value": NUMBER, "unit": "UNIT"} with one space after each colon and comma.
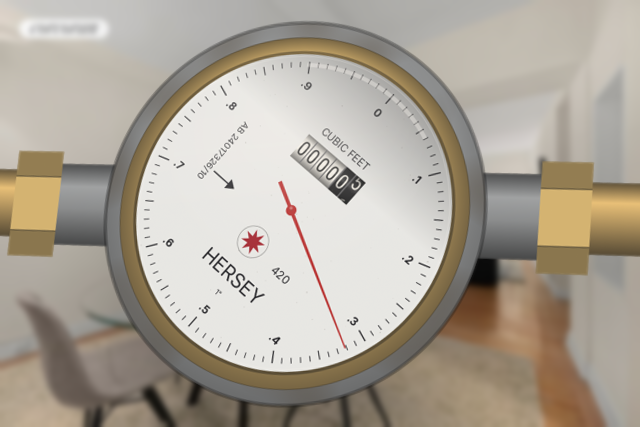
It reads {"value": 5.32, "unit": "ft³"}
